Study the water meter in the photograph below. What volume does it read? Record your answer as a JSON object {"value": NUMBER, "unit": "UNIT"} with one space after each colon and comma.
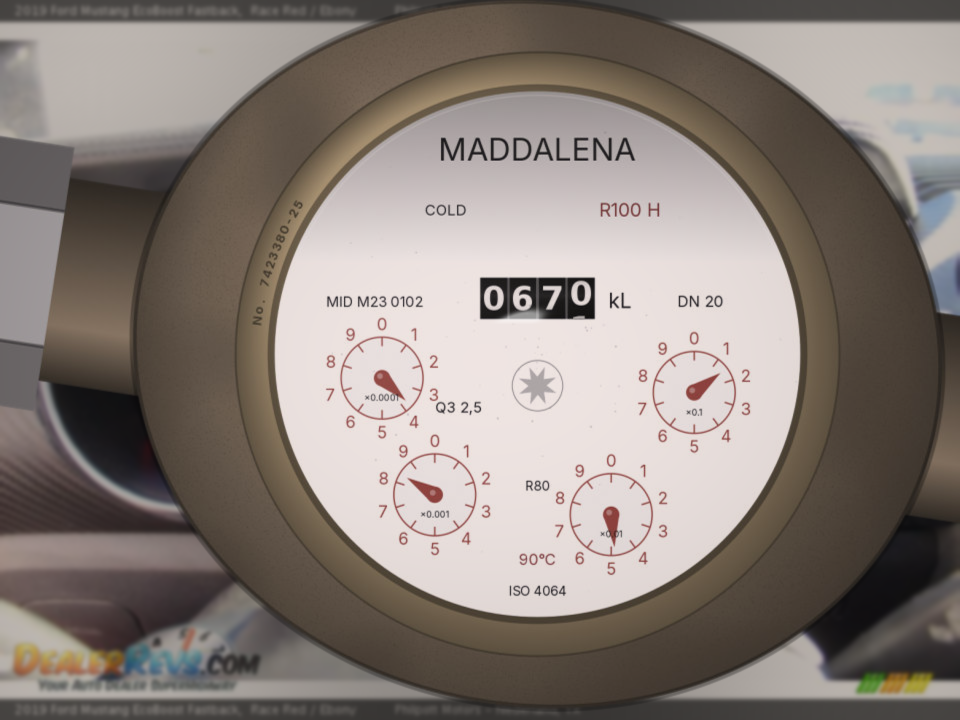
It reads {"value": 670.1483, "unit": "kL"}
